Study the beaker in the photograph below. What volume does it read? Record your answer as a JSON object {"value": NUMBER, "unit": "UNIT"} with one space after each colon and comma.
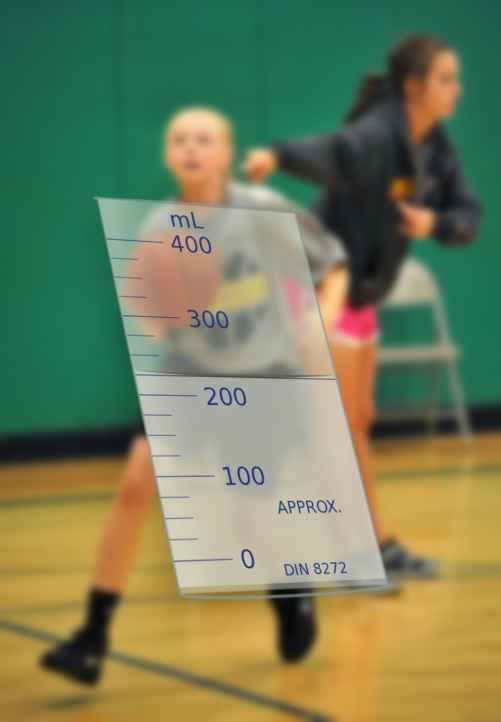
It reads {"value": 225, "unit": "mL"}
